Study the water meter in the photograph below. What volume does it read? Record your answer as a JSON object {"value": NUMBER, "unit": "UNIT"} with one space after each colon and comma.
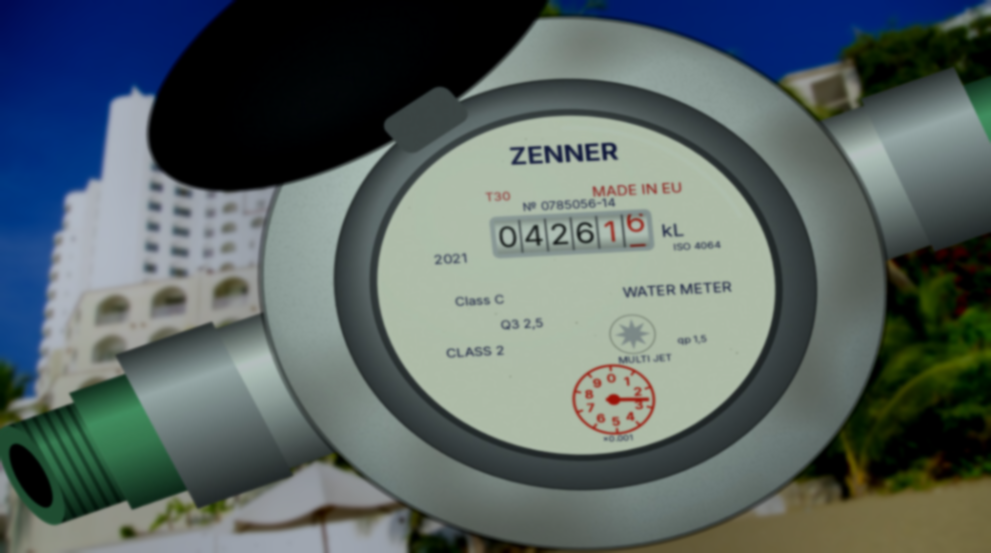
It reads {"value": 426.162, "unit": "kL"}
